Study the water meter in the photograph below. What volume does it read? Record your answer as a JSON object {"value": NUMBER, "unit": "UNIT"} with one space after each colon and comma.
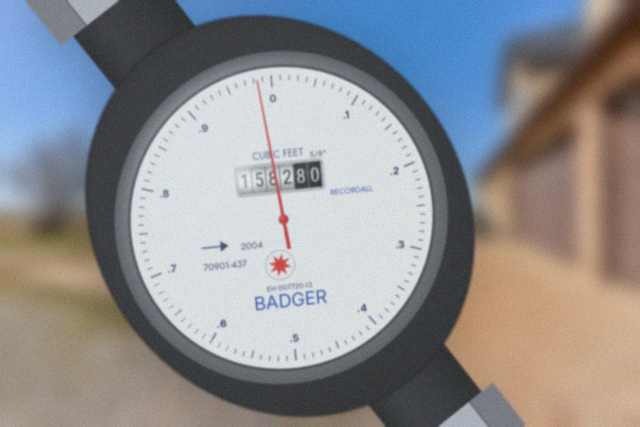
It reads {"value": 158279.98, "unit": "ft³"}
